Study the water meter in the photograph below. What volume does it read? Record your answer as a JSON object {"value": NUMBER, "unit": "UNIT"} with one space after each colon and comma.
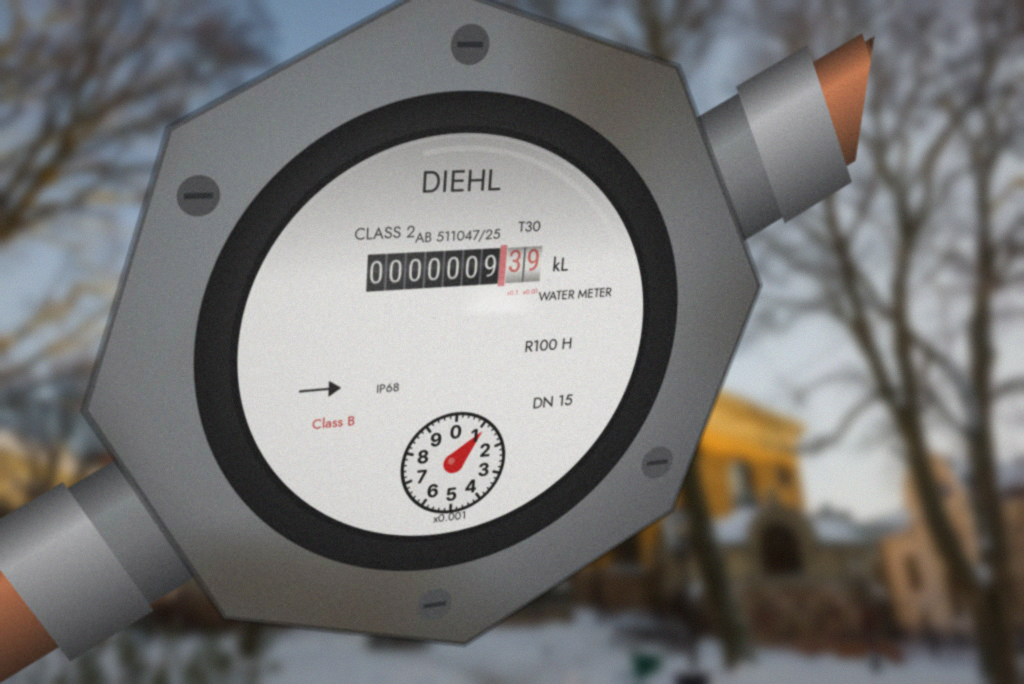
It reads {"value": 9.391, "unit": "kL"}
